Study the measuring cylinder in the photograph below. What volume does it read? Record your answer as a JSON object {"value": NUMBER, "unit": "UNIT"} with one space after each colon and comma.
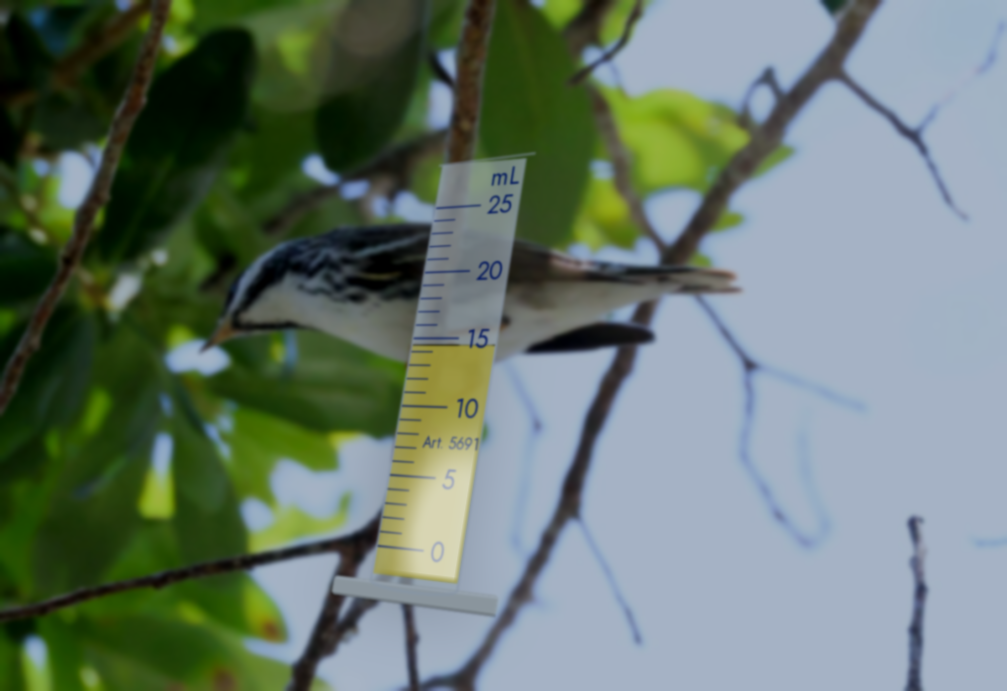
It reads {"value": 14.5, "unit": "mL"}
